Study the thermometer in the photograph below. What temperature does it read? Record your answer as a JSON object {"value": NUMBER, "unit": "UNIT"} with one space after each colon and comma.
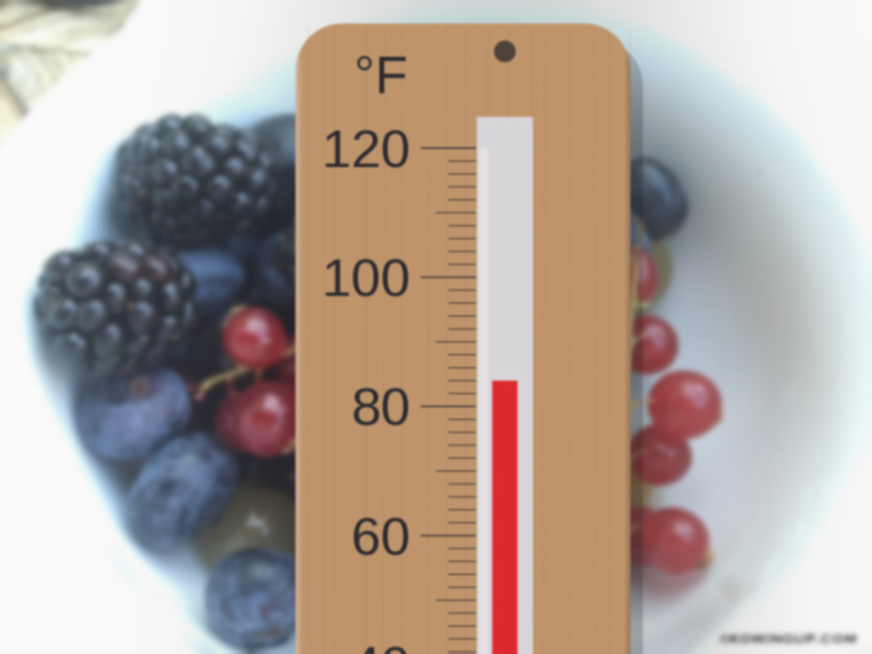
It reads {"value": 84, "unit": "°F"}
